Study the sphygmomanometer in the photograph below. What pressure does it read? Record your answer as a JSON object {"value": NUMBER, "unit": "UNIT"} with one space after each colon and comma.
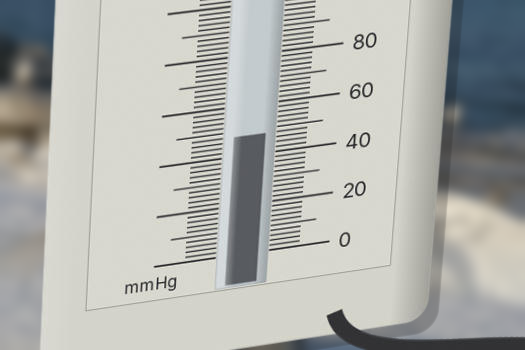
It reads {"value": 48, "unit": "mmHg"}
